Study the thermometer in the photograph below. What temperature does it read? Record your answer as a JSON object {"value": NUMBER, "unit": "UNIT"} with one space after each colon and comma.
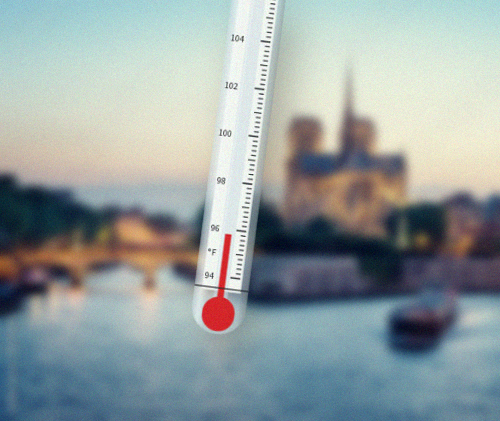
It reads {"value": 95.8, "unit": "°F"}
